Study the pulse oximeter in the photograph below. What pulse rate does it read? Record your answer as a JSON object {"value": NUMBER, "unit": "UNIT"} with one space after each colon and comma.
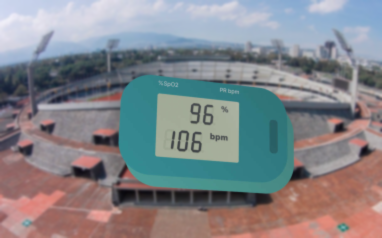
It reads {"value": 106, "unit": "bpm"}
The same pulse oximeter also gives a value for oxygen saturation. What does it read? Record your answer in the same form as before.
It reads {"value": 96, "unit": "%"}
